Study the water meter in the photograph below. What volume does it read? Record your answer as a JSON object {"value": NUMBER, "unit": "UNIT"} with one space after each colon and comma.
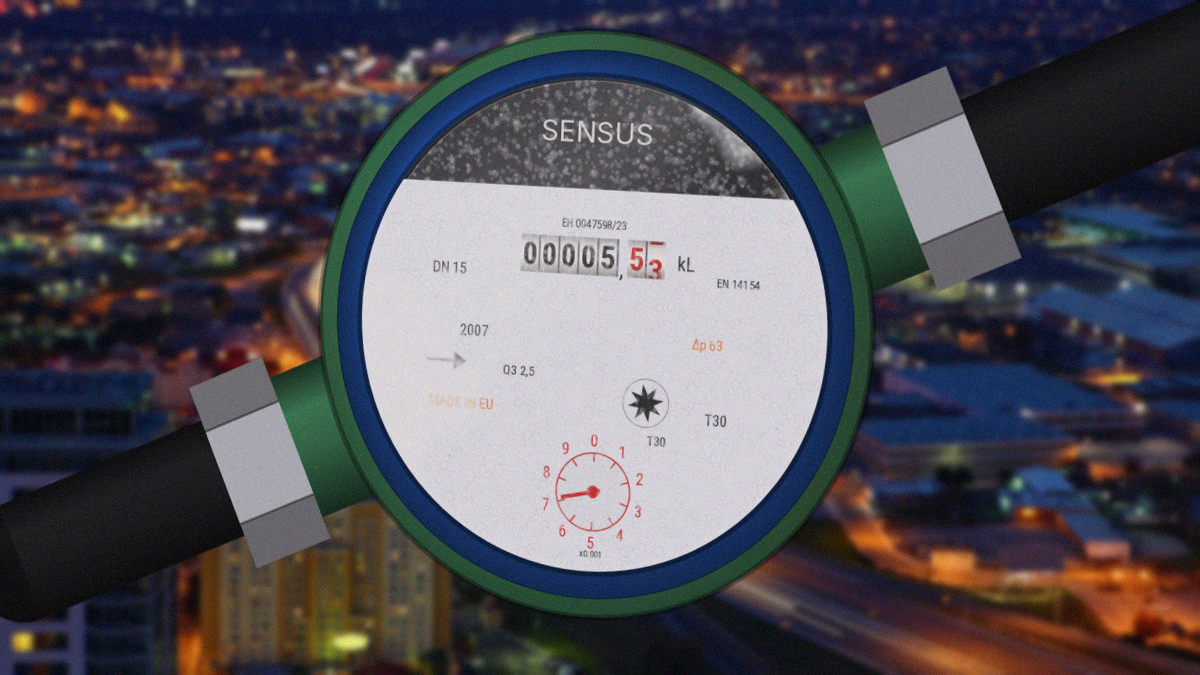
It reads {"value": 5.527, "unit": "kL"}
